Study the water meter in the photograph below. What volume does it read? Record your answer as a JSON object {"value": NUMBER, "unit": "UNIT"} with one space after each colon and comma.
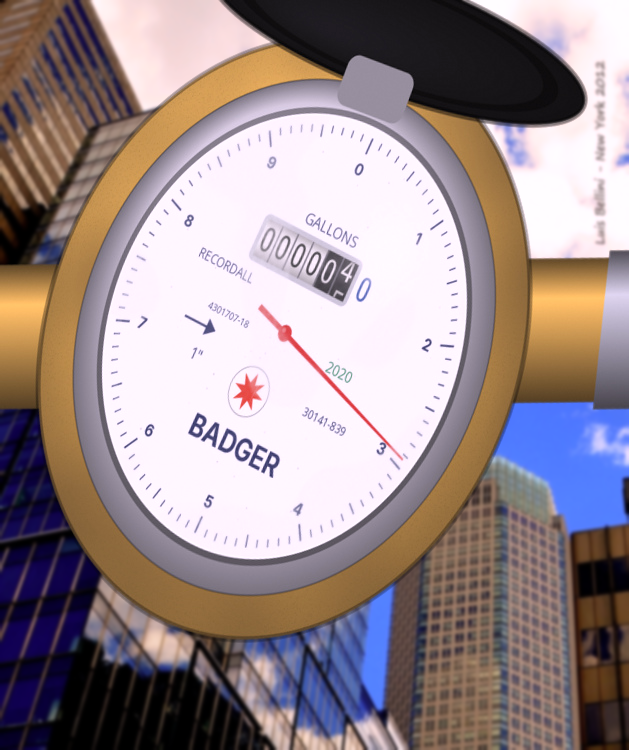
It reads {"value": 42.9, "unit": "gal"}
